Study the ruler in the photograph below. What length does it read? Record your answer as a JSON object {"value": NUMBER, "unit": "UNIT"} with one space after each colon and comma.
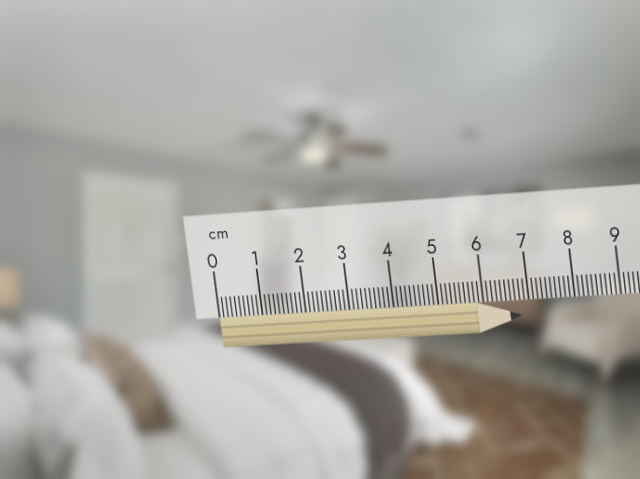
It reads {"value": 6.8, "unit": "cm"}
